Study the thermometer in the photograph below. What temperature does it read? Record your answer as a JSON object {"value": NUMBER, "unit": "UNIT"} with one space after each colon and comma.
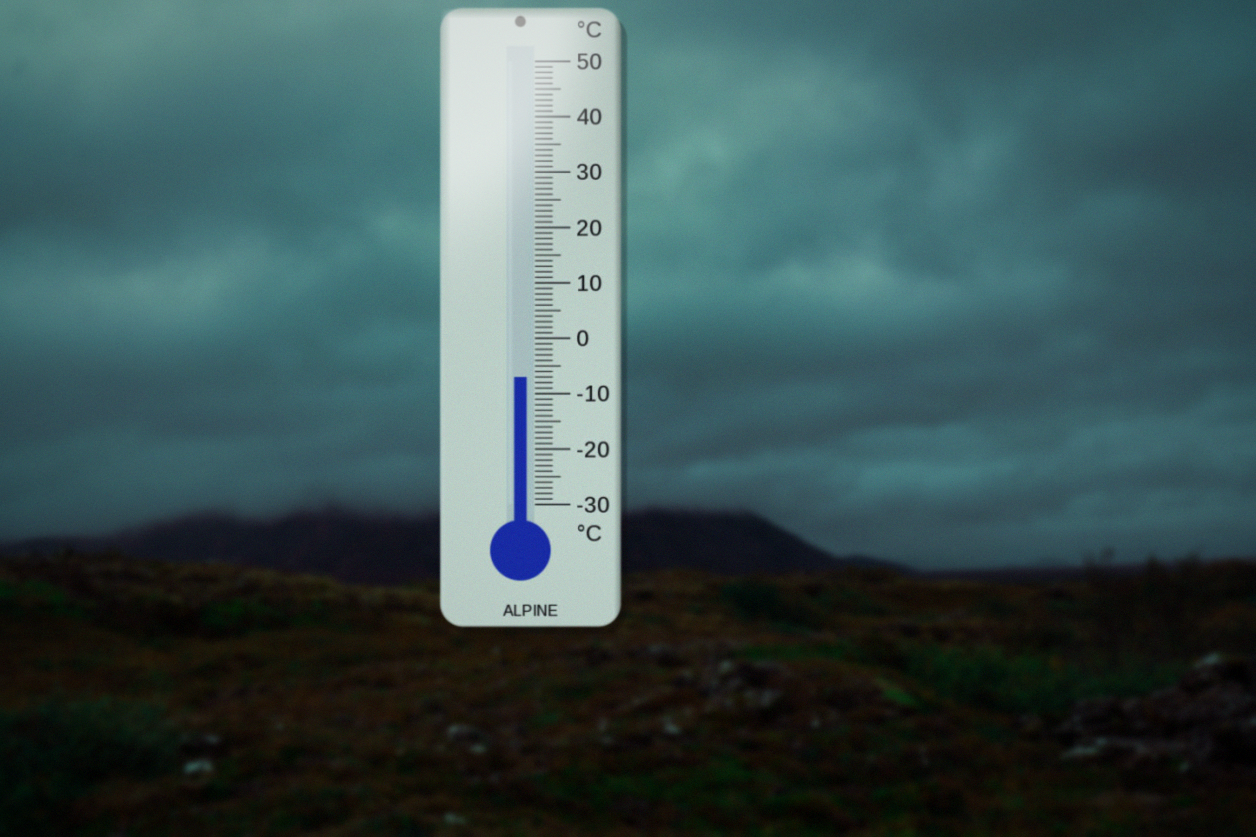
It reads {"value": -7, "unit": "°C"}
